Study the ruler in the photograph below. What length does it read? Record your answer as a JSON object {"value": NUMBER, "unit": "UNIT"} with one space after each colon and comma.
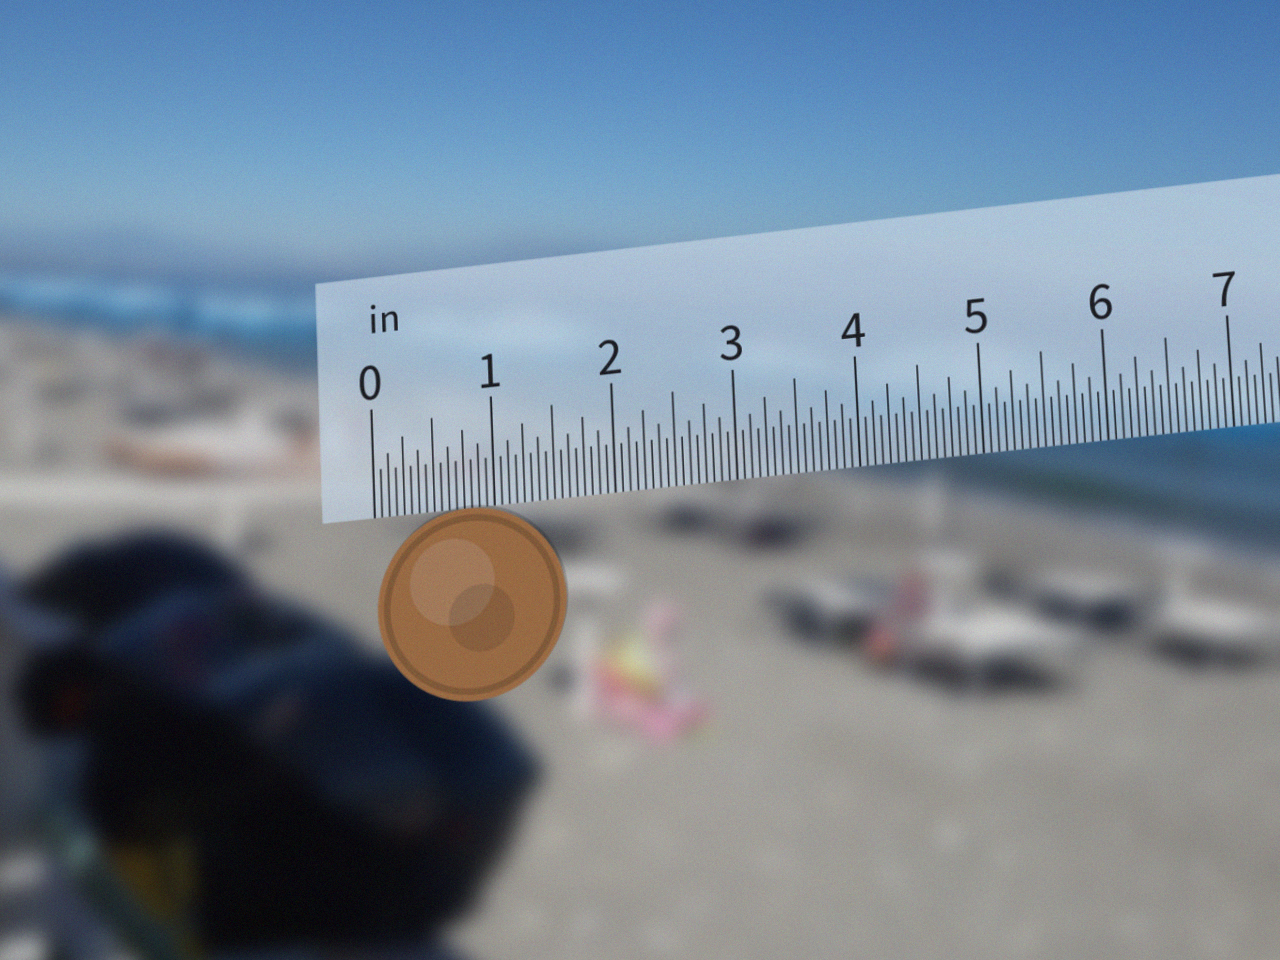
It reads {"value": 1.5625, "unit": "in"}
